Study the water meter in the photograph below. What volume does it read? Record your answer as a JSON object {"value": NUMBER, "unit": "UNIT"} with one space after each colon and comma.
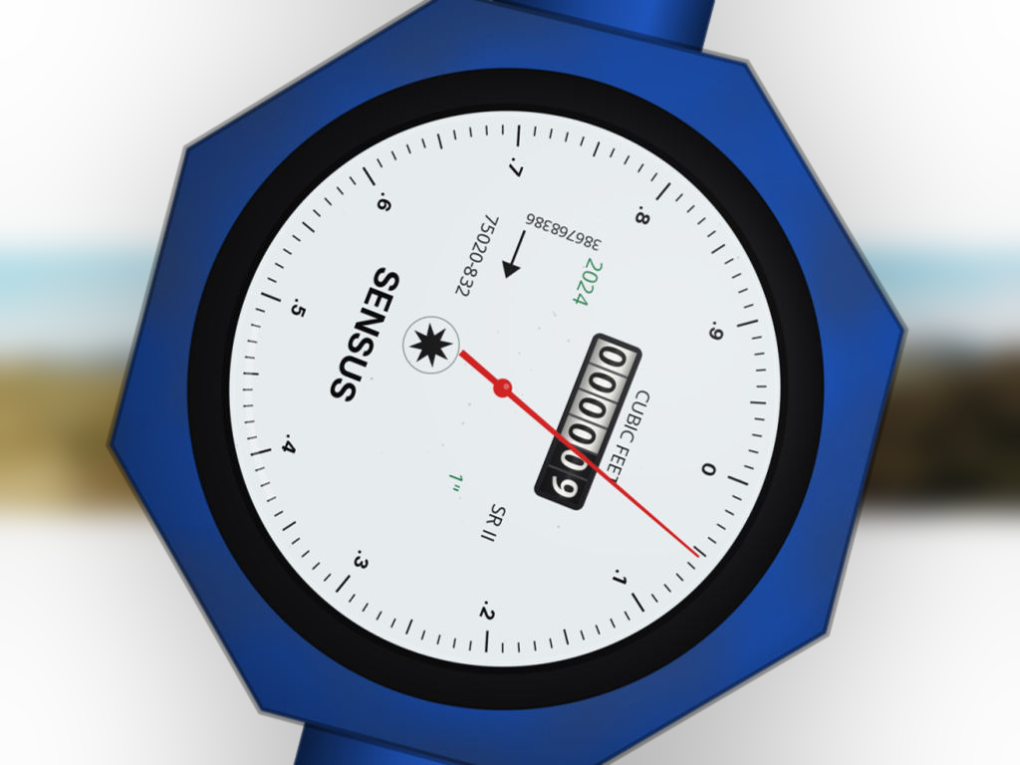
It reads {"value": 9.05, "unit": "ft³"}
